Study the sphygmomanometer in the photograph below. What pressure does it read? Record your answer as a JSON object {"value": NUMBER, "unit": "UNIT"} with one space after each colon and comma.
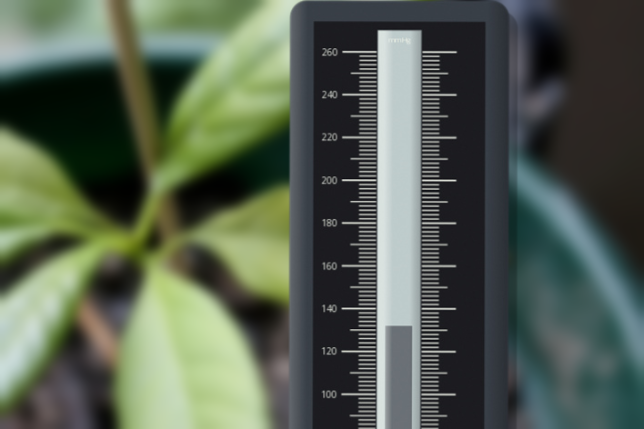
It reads {"value": 132, "unit": "mmHg"}
